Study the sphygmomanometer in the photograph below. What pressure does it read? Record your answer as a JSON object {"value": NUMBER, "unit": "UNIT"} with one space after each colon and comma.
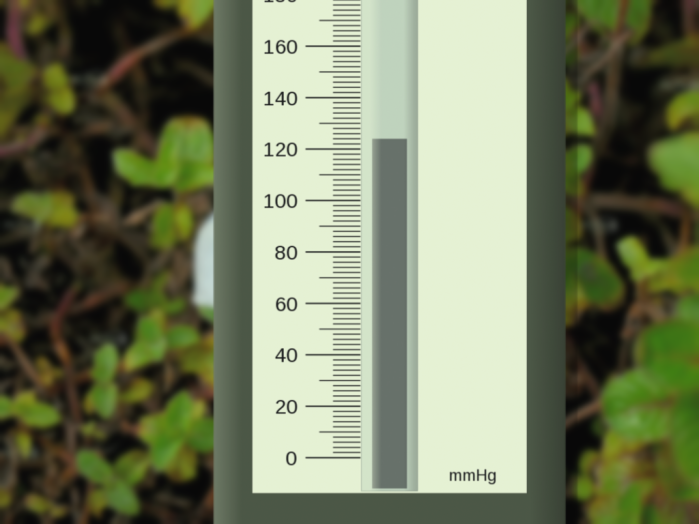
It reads {"value": 124, "unit": "mmHg"}
